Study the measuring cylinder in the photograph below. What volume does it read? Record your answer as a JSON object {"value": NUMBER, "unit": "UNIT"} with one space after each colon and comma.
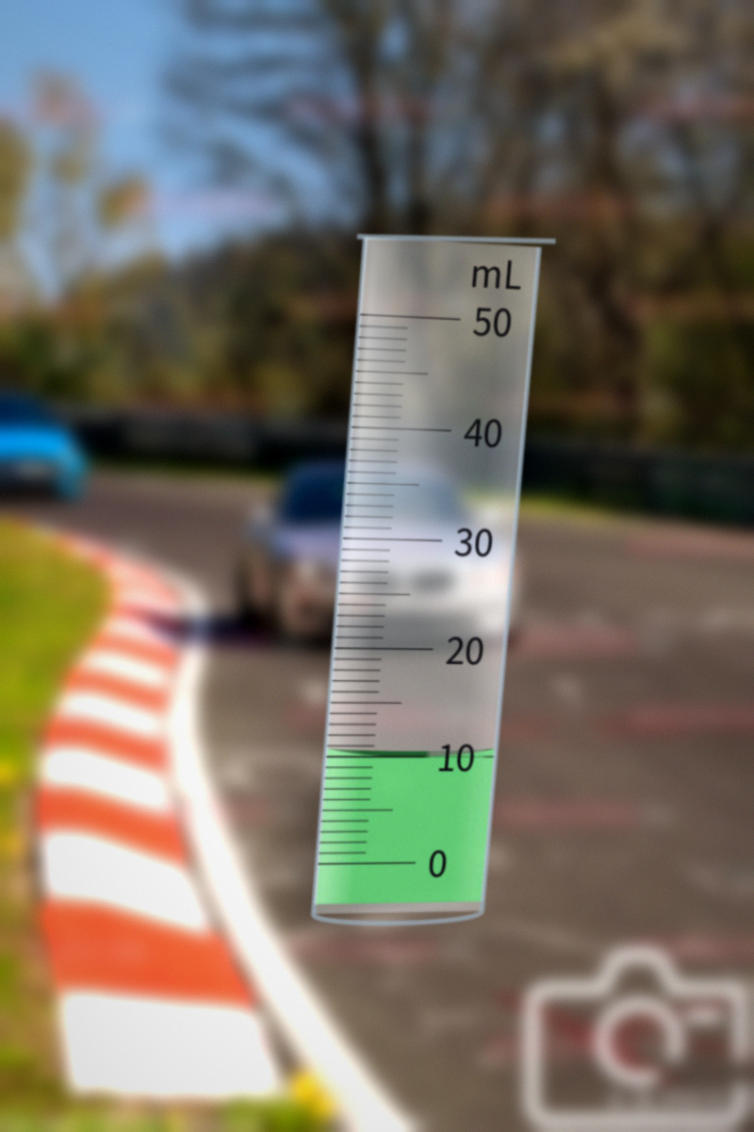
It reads {"value": 10, "unit": "mL"}
